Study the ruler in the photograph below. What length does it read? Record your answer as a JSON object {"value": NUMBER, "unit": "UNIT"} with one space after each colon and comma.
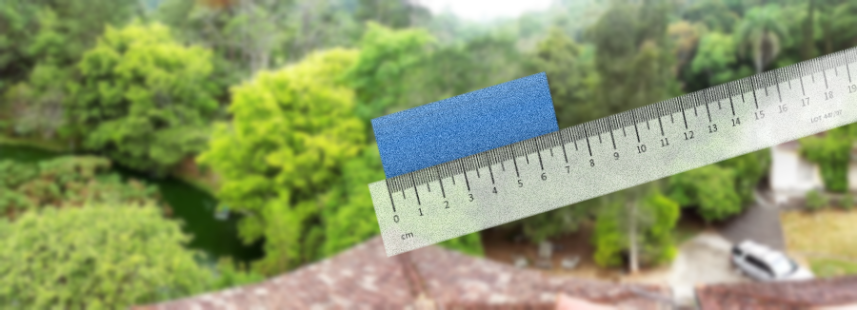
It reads {"value": 7, "unit": "cm"}
